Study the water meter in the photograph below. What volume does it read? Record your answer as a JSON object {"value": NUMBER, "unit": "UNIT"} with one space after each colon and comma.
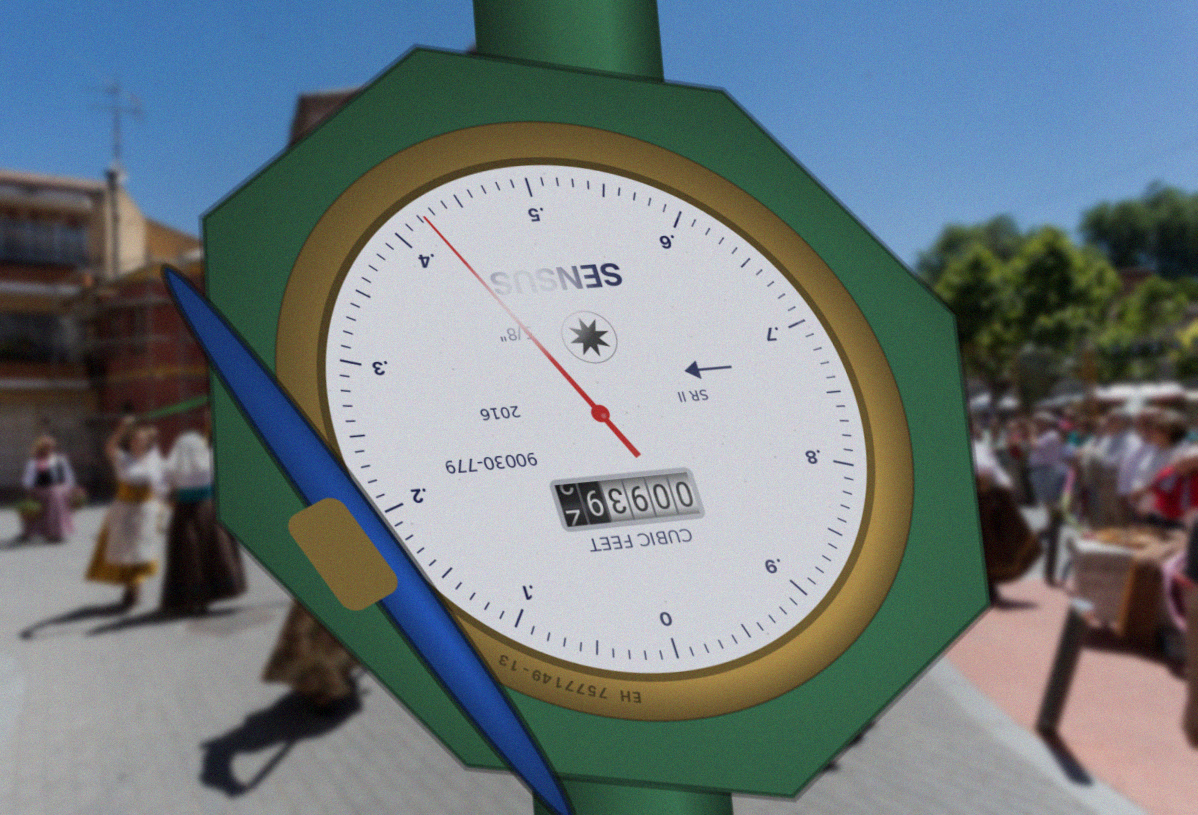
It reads {"value": 9392.42, "unit": "ft³"}
